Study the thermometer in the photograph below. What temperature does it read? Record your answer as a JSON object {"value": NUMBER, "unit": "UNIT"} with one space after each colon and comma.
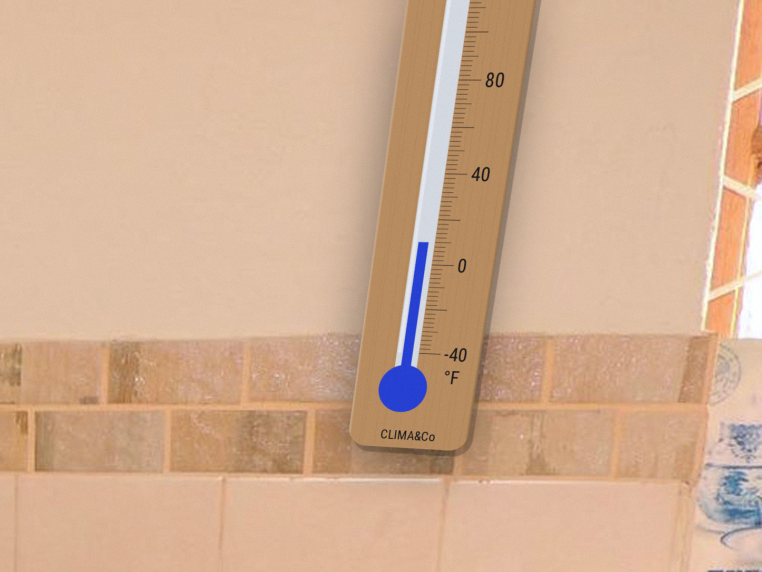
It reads {"value": 10, "unit": "°F"}
